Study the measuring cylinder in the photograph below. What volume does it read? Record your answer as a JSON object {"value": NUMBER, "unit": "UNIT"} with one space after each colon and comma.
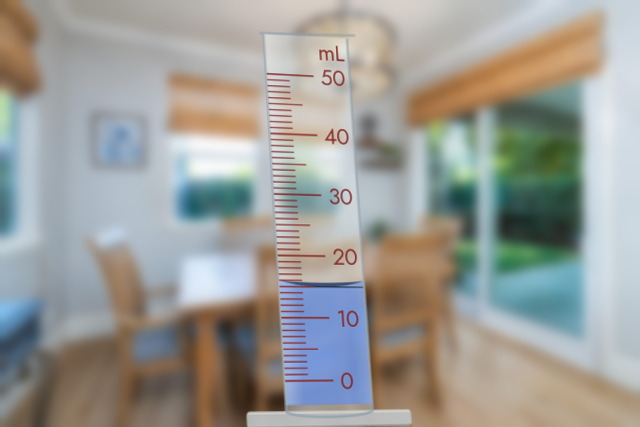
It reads {"value": 15, "unit": "mL"}
